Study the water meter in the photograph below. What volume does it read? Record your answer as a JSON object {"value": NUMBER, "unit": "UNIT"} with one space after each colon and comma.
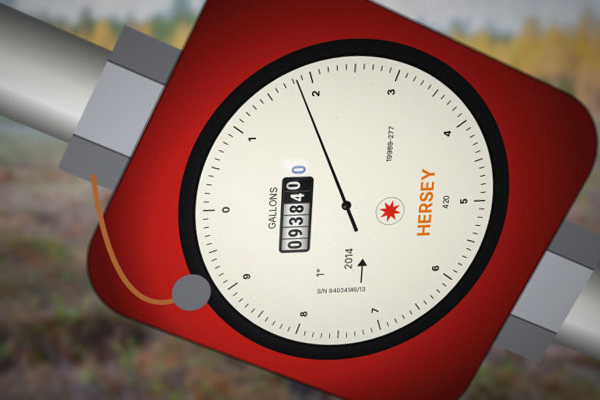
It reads {"value": 938401.8, "unit": "gal"}
